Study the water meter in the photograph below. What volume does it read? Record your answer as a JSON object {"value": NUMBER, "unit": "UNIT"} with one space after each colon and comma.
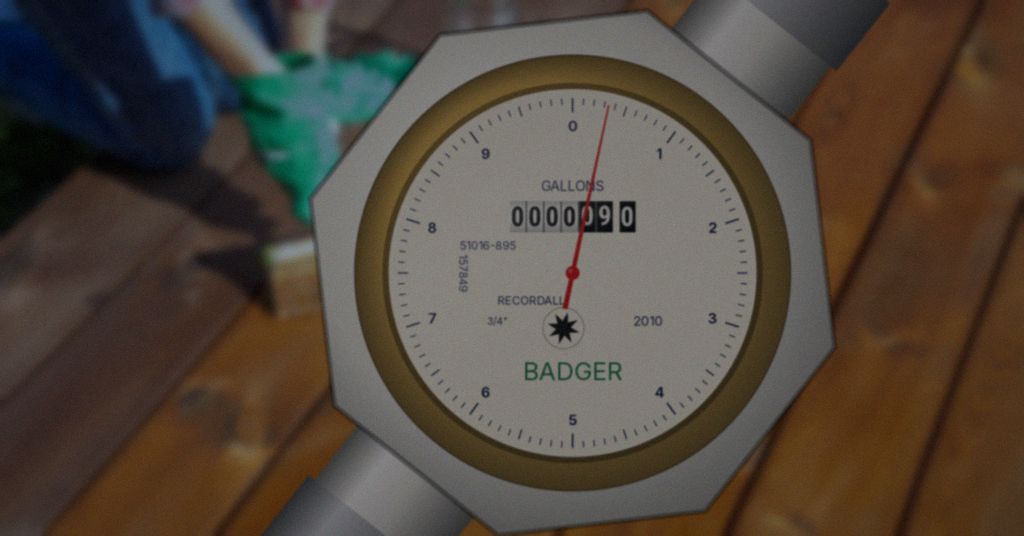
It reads {"value": 90.3, "unit": "gal"}
